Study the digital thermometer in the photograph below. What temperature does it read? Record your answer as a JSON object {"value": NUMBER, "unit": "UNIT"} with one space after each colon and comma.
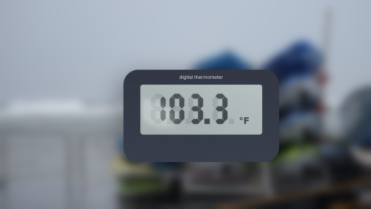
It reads {"value": 103.3, "unit": "°F"}
